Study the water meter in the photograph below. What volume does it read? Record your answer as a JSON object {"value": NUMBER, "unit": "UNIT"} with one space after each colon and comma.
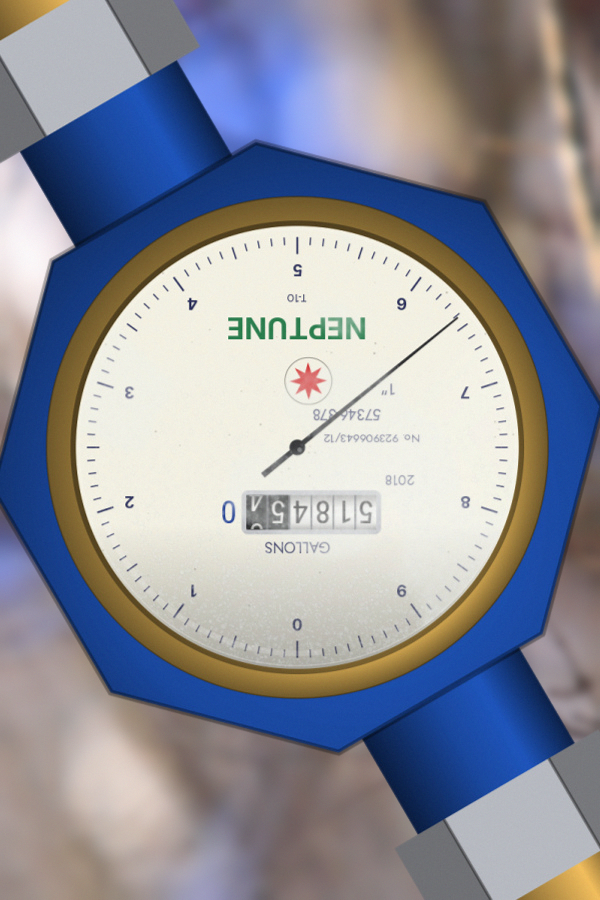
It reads {"value": 5184536.4, "unit": "gal"}
